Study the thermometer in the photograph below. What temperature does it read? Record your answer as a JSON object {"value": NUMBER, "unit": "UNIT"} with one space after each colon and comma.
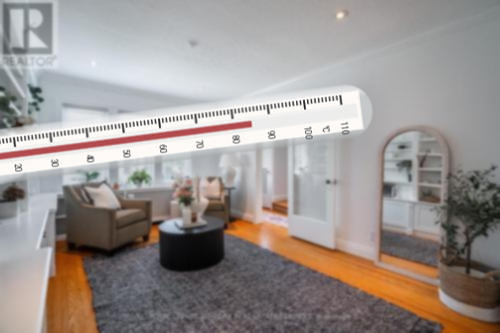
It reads {"value": 85, "unit": "°C"}
